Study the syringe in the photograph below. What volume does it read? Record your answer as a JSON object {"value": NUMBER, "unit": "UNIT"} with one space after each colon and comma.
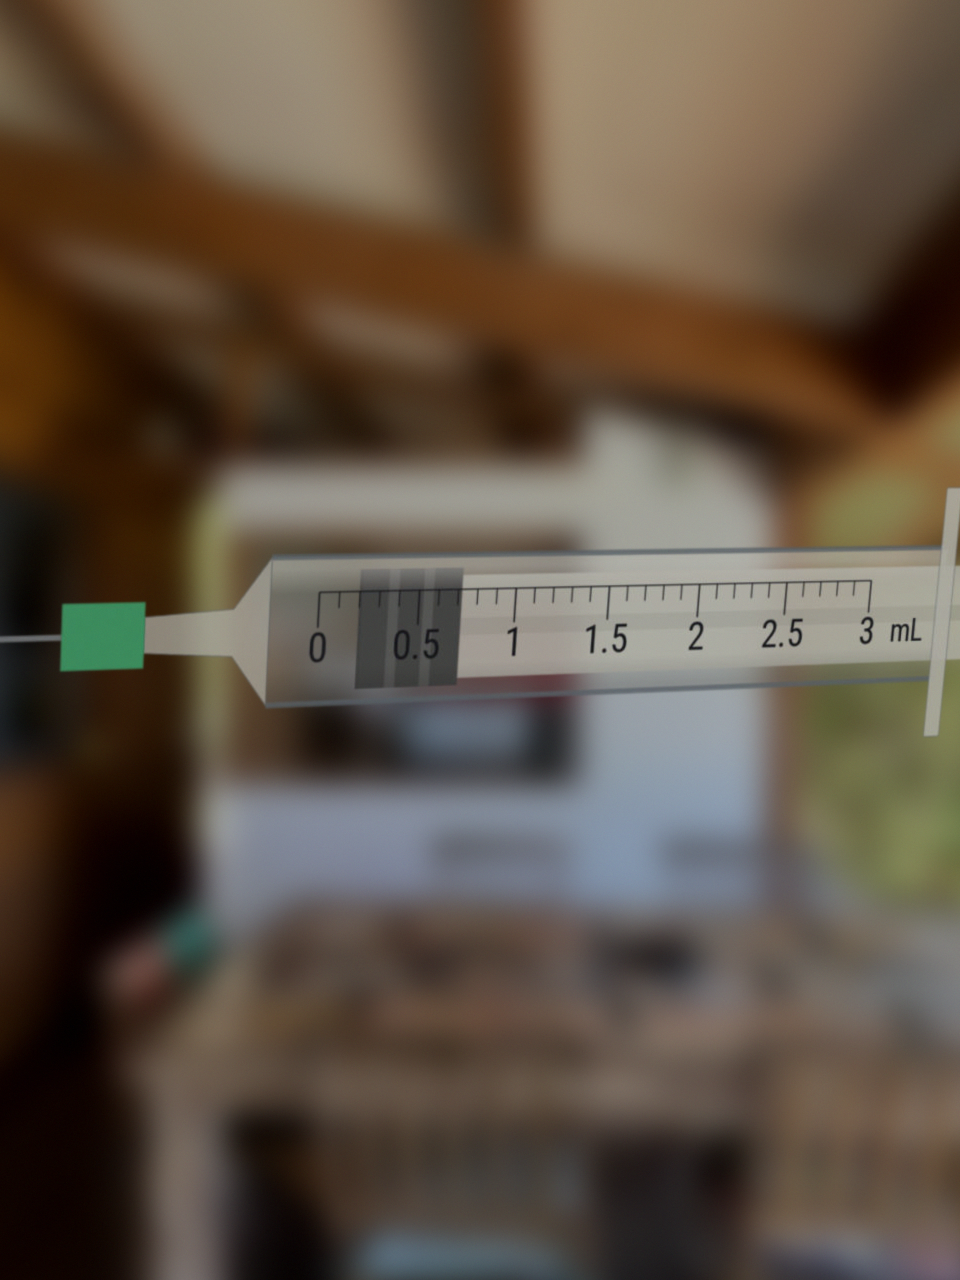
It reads {"value": 0.2, "unit": "mL"}
